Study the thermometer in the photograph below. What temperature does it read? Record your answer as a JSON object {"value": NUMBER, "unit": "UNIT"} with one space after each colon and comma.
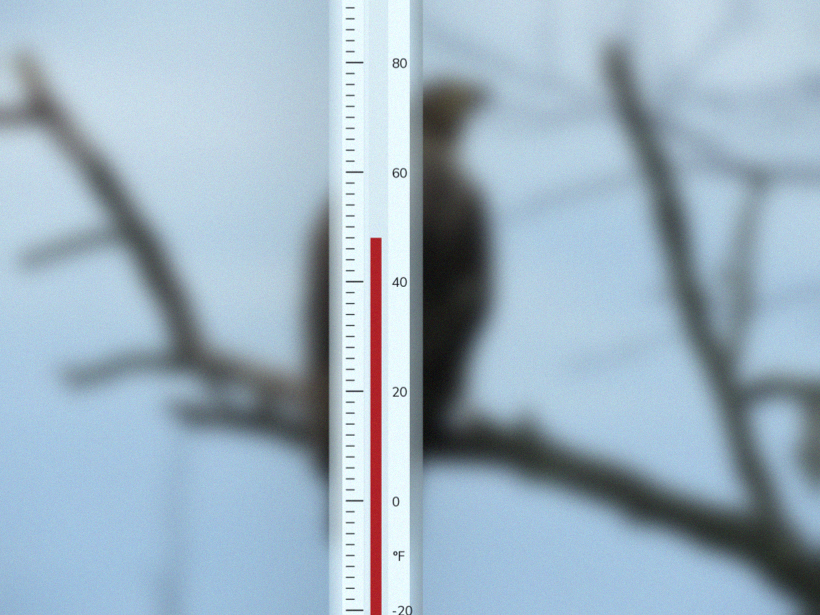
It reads {"value": 48, "unit": "°F"}
